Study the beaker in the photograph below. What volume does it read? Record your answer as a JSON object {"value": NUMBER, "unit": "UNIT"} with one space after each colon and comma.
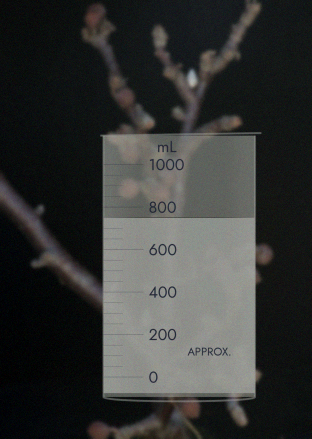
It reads {"value": 750, "unit": "mL"}
